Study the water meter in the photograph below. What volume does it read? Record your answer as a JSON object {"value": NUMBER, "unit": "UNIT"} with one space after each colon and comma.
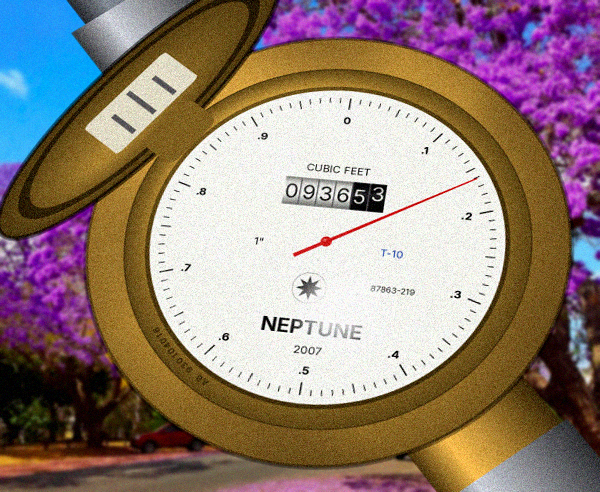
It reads {"value": 93653.16, "unit": "ft³"}
